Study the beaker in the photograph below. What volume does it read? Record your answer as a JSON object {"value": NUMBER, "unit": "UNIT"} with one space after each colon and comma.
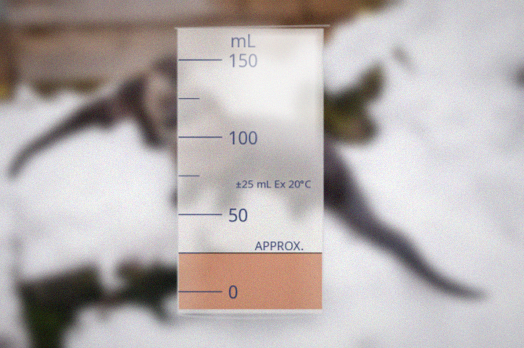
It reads {"value": 25, "unit": "mL"}
